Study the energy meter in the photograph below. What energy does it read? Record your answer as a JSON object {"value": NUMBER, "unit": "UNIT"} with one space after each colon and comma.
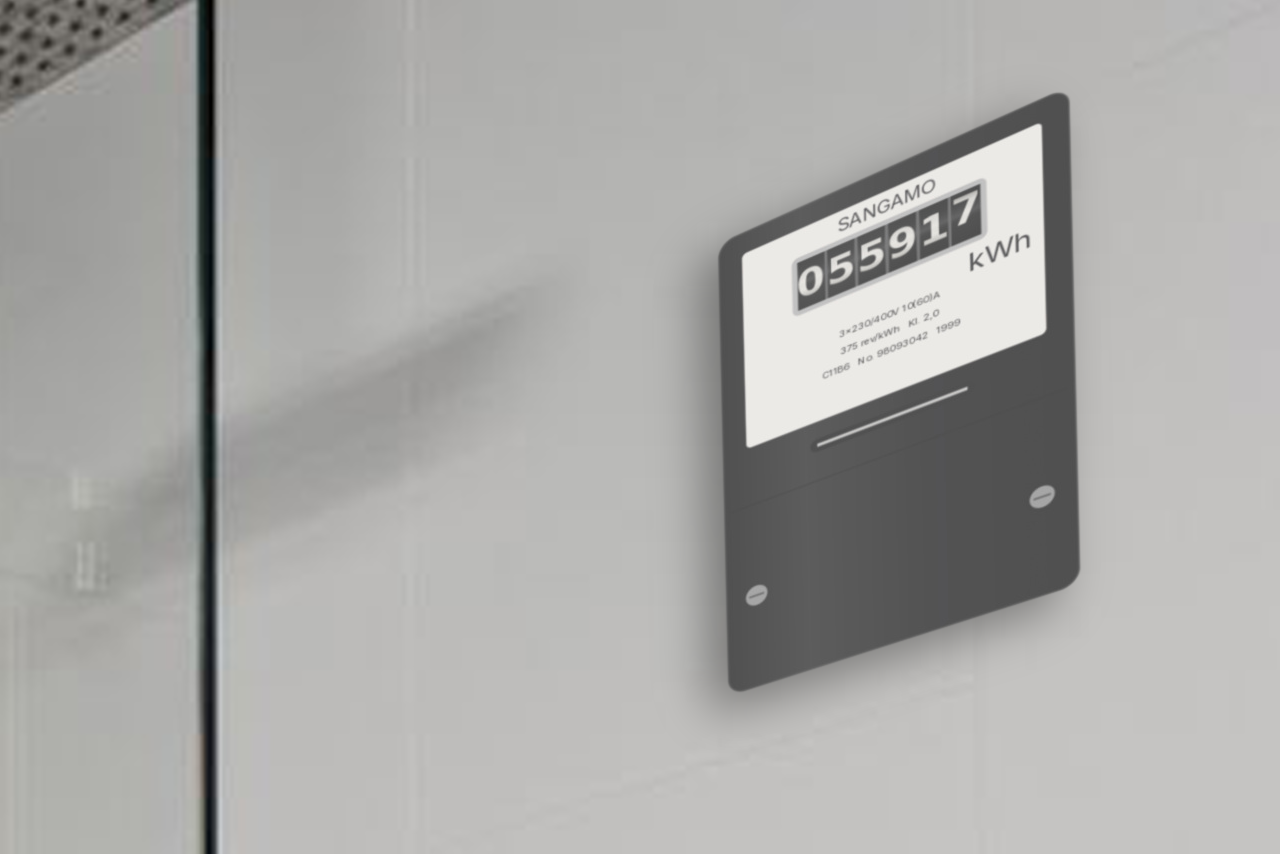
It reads {"value": 55917, "unit": "kWh"}
